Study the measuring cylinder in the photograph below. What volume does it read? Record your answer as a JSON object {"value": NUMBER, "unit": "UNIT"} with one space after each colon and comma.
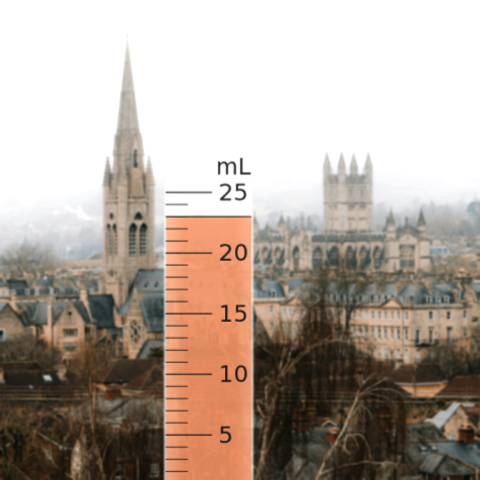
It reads {"value": 23, "unit": "mL"}
